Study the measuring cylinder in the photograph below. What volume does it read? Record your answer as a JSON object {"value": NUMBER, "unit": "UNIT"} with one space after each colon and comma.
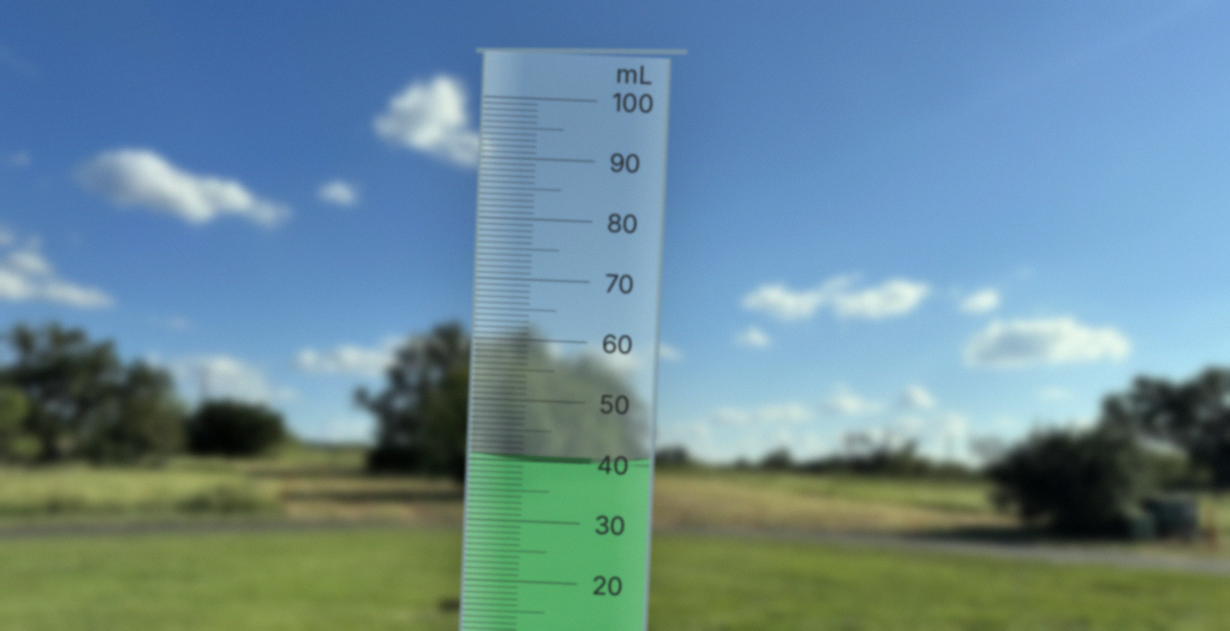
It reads {"value": 40, "unit": "mL"}
